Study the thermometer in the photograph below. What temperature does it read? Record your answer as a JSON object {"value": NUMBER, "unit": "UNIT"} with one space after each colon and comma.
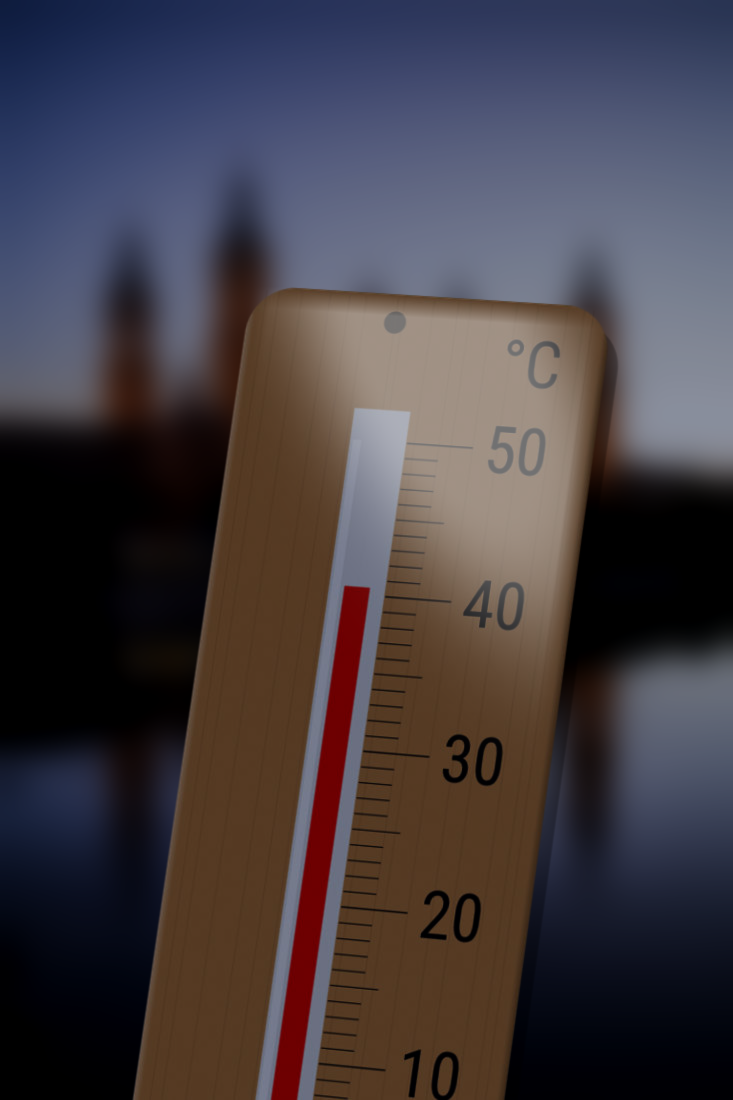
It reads {"value": 40.5, "unit": "°C"}
